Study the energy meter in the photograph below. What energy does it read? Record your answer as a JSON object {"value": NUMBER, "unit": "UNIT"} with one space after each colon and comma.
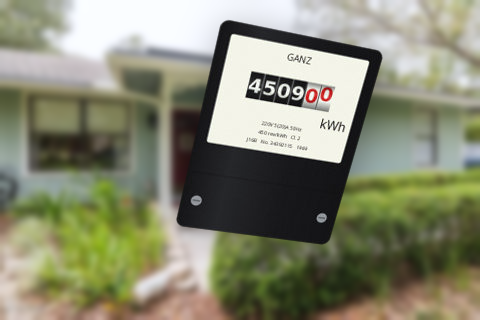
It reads {"value": 4509.00, "unit": "kWh"}
